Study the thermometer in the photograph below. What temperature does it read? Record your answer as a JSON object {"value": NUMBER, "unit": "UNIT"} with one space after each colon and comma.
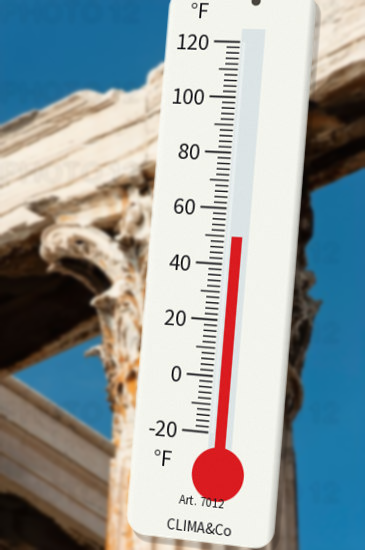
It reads {"value": 50, "unit": "°F"}
